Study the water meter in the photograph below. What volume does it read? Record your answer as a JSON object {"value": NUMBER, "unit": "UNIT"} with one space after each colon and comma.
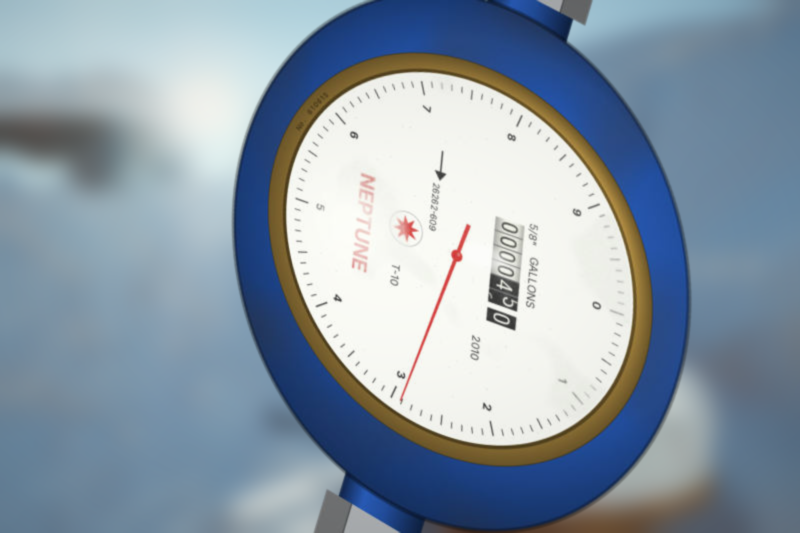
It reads {"value": 452.9, "unit": "gal"}
